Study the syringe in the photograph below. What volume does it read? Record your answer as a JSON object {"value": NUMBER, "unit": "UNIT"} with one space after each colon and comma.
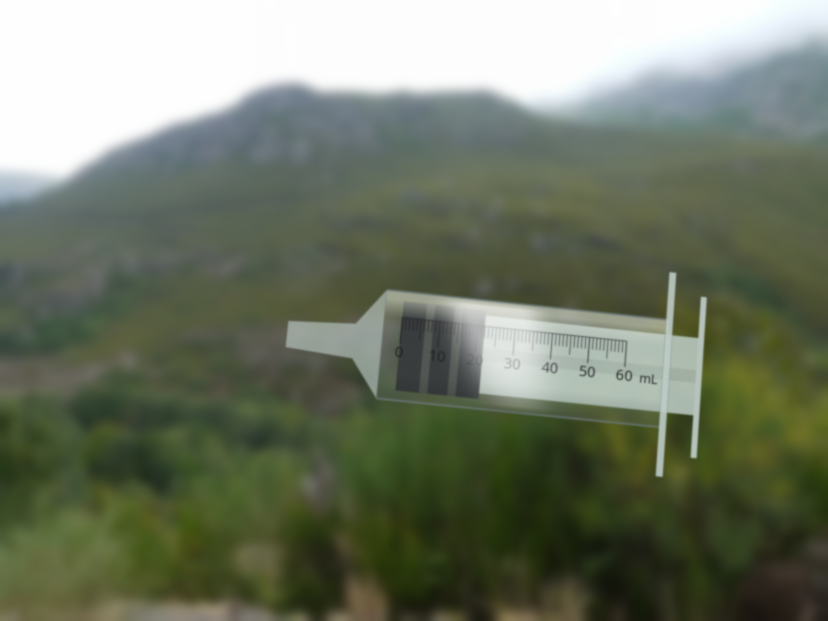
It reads {"value": 0, "unit": "mL"}
